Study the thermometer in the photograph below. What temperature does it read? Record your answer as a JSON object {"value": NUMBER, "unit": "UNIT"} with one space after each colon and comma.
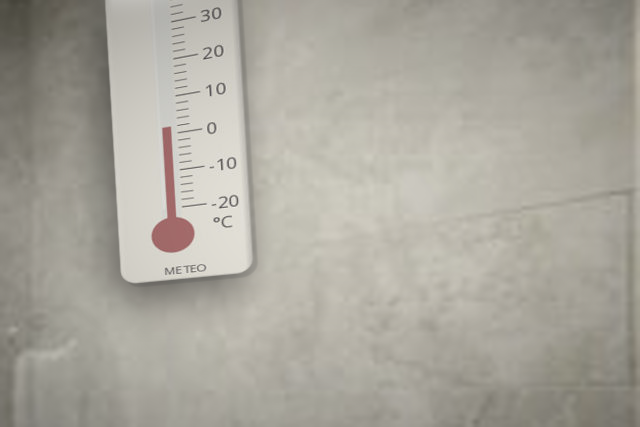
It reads {"value": 2, "unit": "°C"}
